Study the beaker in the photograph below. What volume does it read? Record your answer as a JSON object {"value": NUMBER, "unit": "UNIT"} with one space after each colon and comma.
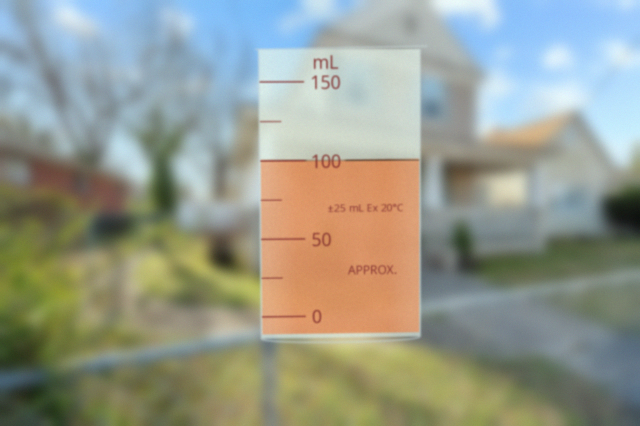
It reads {"value": 100, "unit": "mL"}
